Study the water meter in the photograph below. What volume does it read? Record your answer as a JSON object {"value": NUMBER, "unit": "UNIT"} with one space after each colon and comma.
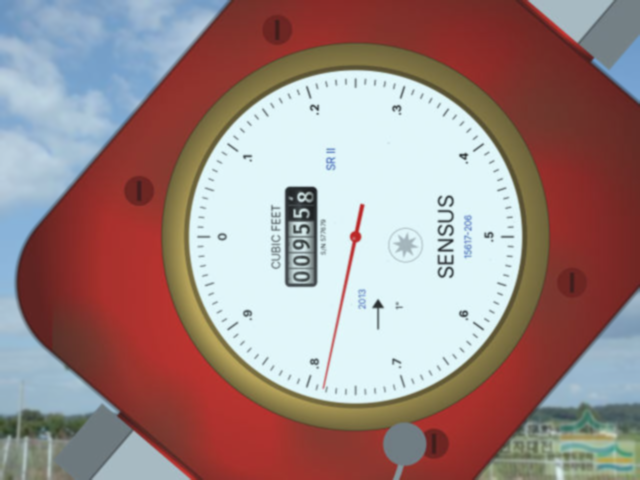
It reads {"value": 9557.78, "unit": "ft³"}
